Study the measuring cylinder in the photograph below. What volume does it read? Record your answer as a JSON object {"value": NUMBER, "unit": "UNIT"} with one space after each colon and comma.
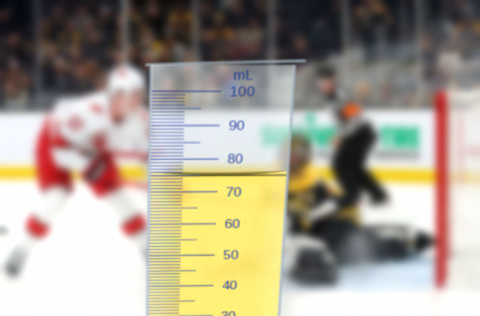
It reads {"value": 75, "unit": "mL"}
